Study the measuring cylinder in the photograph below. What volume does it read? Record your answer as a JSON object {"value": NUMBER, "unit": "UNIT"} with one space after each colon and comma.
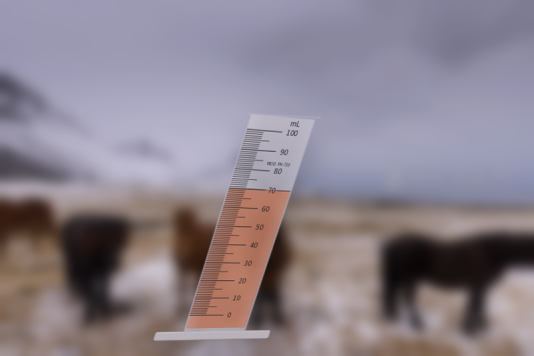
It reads {"value": 70, "unit": "mL"}
